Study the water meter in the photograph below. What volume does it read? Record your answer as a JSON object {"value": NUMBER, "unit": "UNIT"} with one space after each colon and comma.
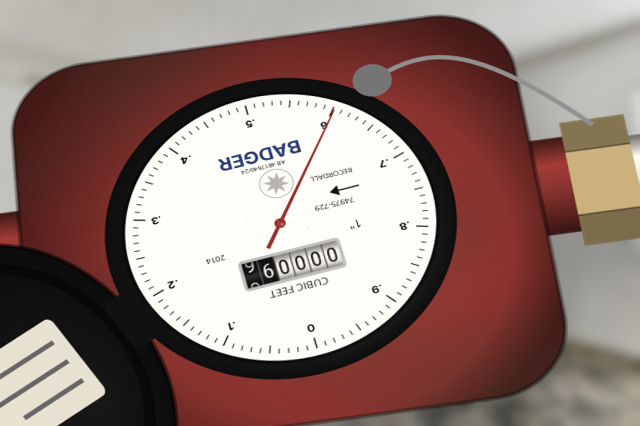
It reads {"value": 95.60, "unit": "ft³"}
